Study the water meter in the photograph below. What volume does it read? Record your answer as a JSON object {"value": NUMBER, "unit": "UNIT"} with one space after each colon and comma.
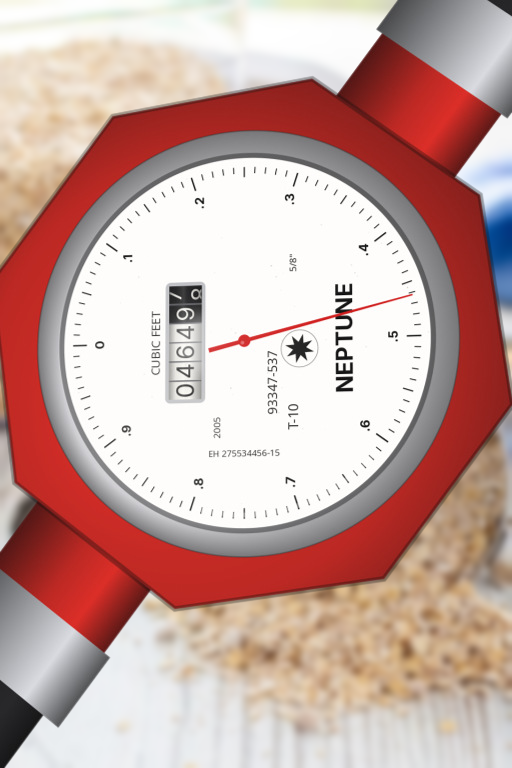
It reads {"value": 46497.46, "unit": "ft³"}
